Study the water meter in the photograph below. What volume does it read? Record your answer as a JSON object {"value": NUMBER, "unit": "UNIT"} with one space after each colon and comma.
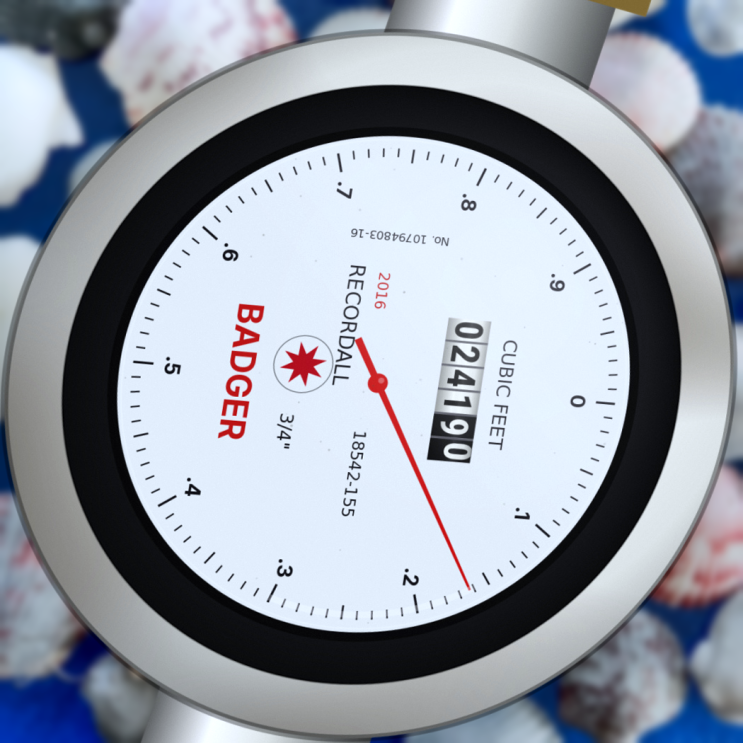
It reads {"value": 24190.16, "unit": "ft³"}
